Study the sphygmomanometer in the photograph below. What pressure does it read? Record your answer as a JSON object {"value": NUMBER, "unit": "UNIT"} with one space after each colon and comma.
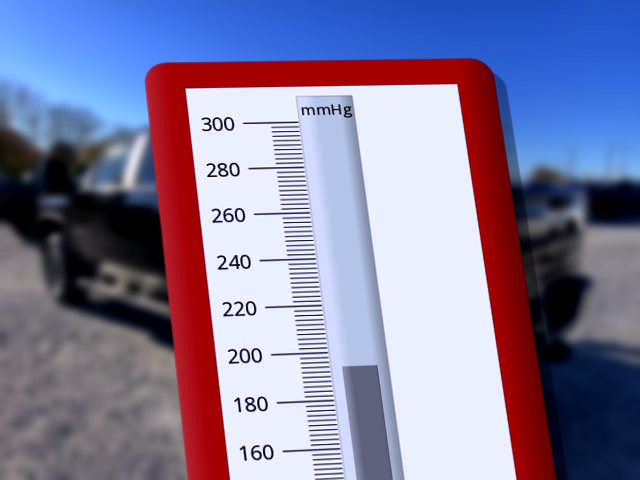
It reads {"value": 194, "unit": "mmHg"}
